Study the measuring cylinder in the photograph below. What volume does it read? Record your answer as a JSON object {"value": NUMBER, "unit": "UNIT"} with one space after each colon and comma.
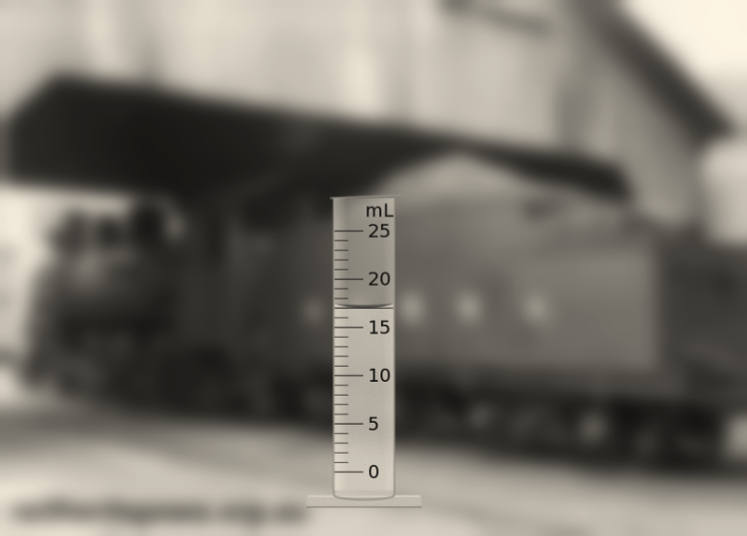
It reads {"value": 17, "unit": "mL"}
